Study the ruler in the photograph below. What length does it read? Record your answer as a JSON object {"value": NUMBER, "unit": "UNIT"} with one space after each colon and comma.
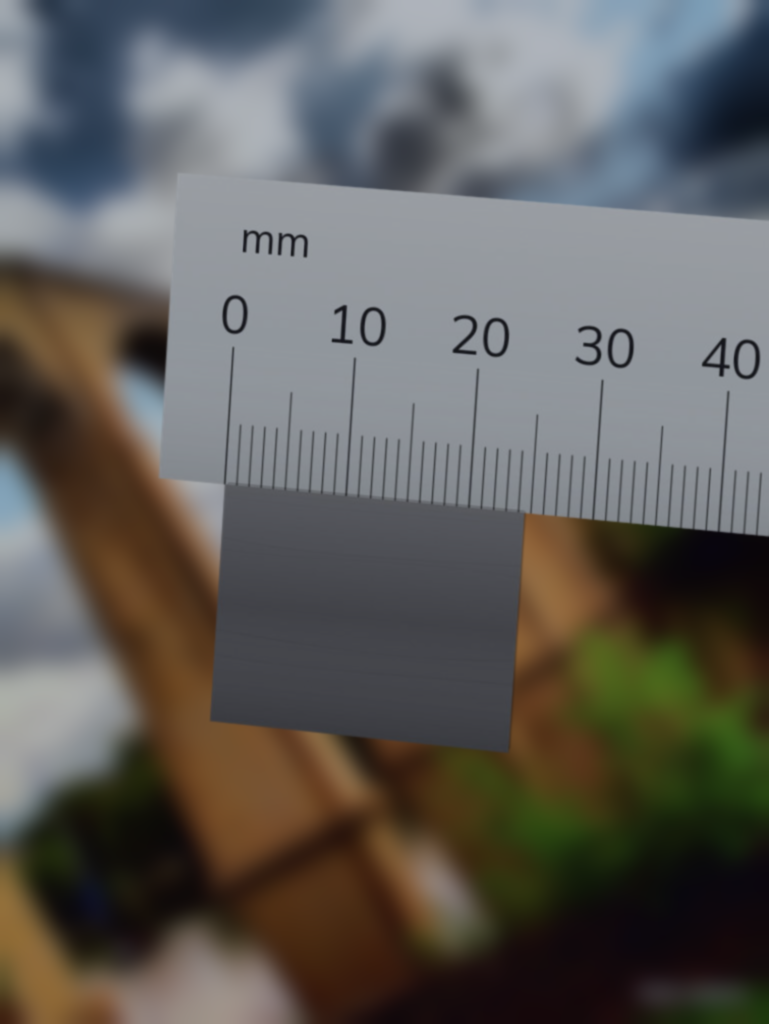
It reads {"value": 24.5, "unit": "mm"}
